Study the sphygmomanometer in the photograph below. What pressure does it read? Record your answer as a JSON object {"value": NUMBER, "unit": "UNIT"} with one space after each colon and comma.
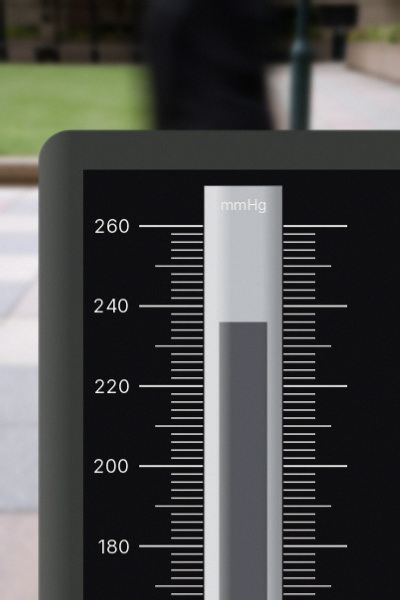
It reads {"value": 236, "unit": "mmHg"}
